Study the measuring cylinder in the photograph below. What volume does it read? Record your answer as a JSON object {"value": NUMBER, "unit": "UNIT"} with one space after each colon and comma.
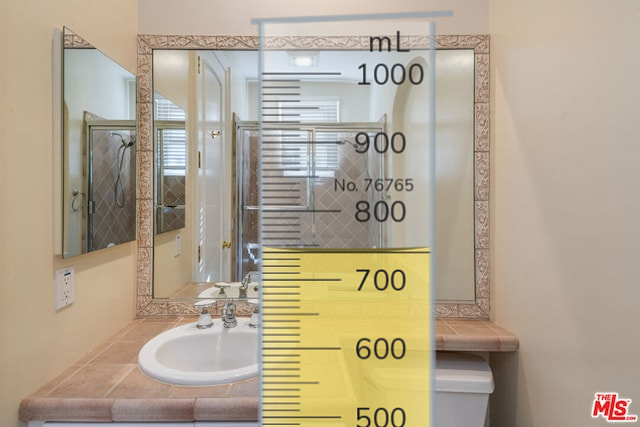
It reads {"value": 740, "unit": "mL"}
